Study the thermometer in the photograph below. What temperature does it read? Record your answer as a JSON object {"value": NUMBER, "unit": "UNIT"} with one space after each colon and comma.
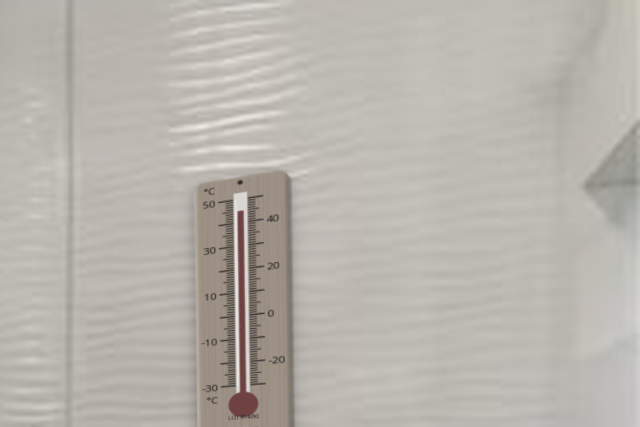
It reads {"value": 45, "unit": "°C"}
